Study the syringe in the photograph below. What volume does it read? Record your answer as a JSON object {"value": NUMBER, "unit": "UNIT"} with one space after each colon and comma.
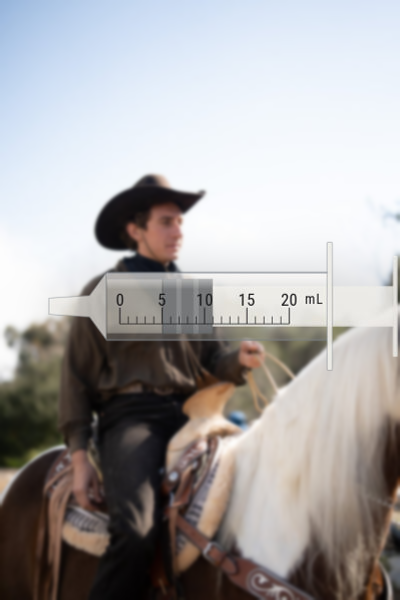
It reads {"value": 5, "unit": "mL"}
